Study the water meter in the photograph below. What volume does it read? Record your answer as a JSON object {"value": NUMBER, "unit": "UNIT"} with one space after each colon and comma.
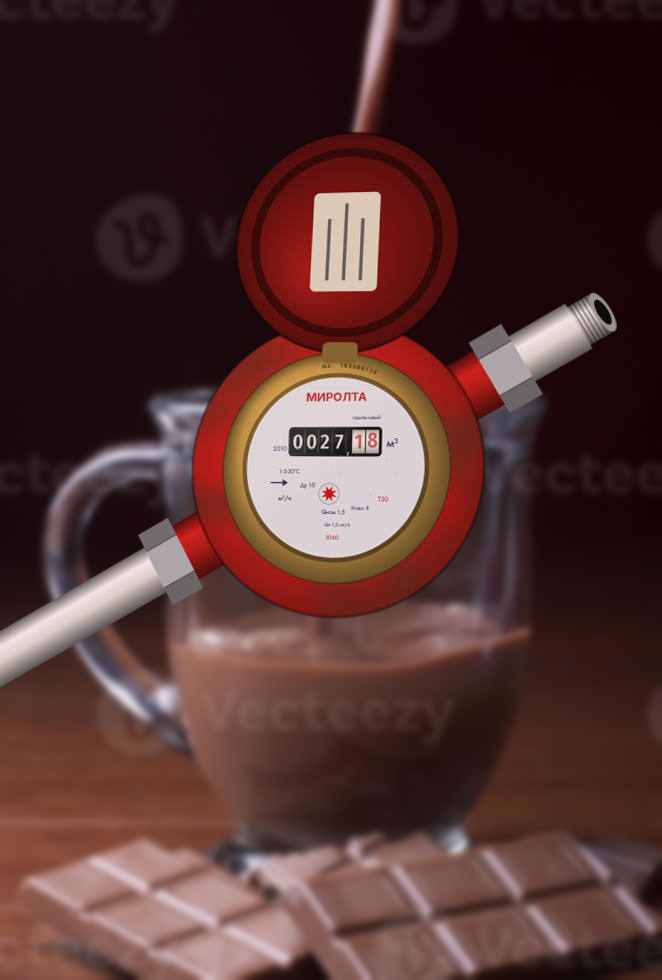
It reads {"value": 27.18, "unit": "m³"}
